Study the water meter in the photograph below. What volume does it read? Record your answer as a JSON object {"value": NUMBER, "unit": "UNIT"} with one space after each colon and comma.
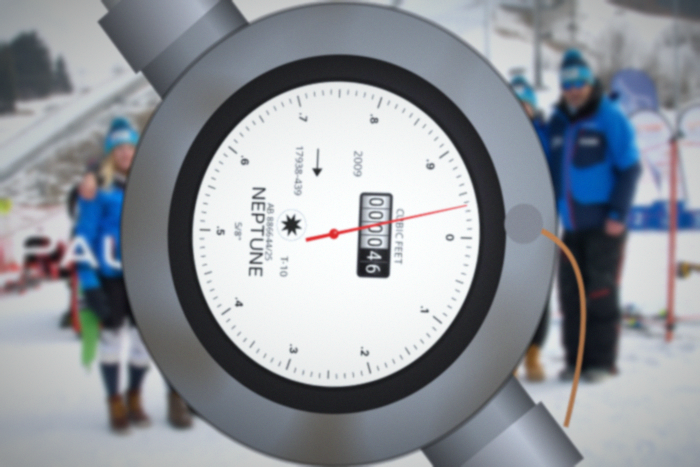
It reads {"value": 45.96, "unit": "ft³"}
